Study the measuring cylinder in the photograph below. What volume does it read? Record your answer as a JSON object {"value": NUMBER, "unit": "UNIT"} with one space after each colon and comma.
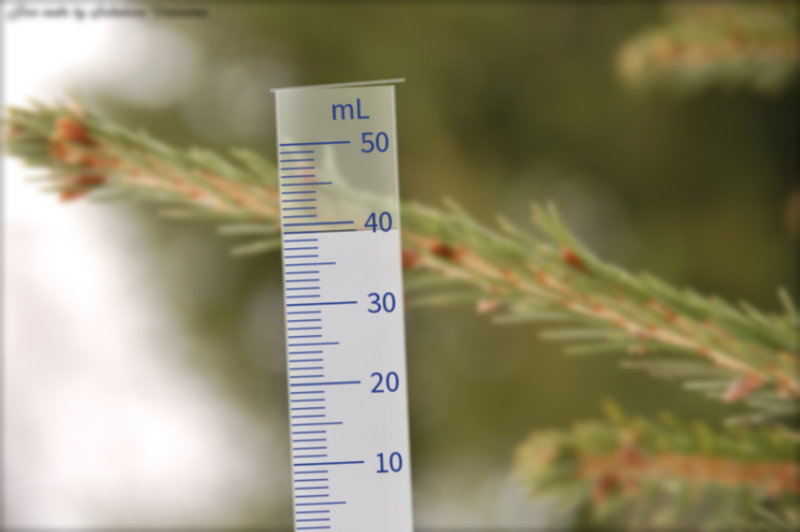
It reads {"value": 39, "unit": "mL"}
